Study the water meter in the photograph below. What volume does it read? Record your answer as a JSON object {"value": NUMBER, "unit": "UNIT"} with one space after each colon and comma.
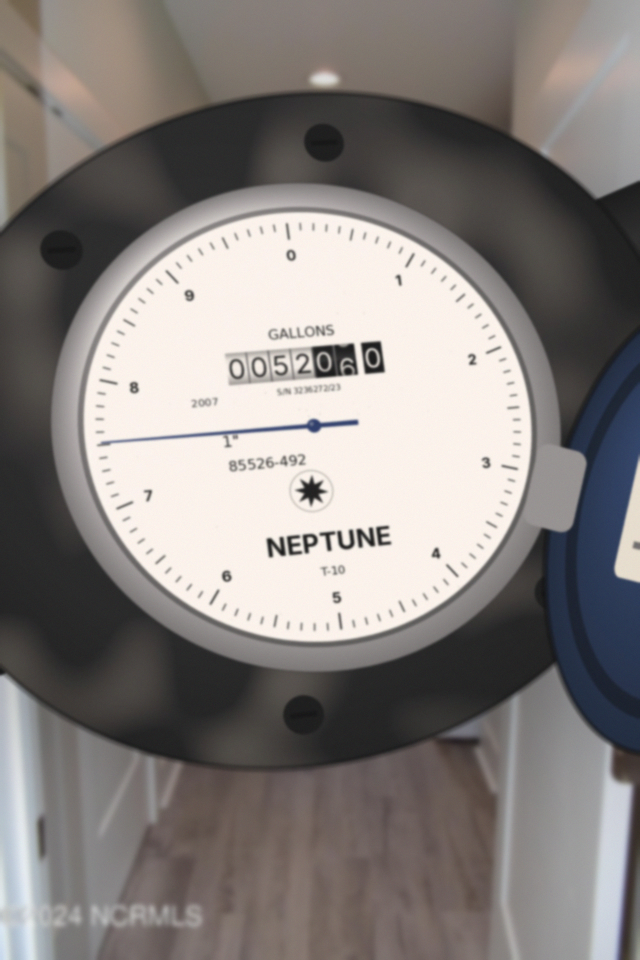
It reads {"value": 52057.5, "unit": "gal"}
